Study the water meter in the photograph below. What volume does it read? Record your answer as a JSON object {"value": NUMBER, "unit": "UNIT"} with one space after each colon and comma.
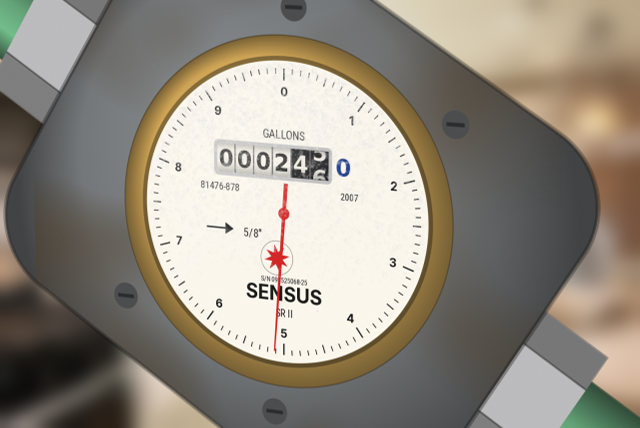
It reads {"value": 2455.1, "unit": "gal"}
